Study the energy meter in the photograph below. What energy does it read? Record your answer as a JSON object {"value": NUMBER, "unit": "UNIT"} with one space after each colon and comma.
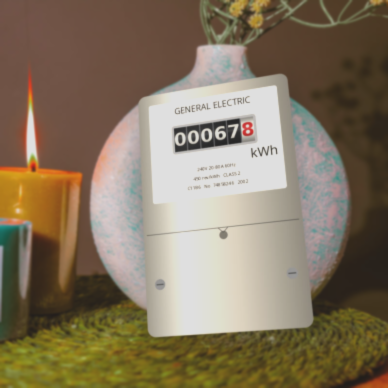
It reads {"value": 67.8, "unit": "kWh"}
